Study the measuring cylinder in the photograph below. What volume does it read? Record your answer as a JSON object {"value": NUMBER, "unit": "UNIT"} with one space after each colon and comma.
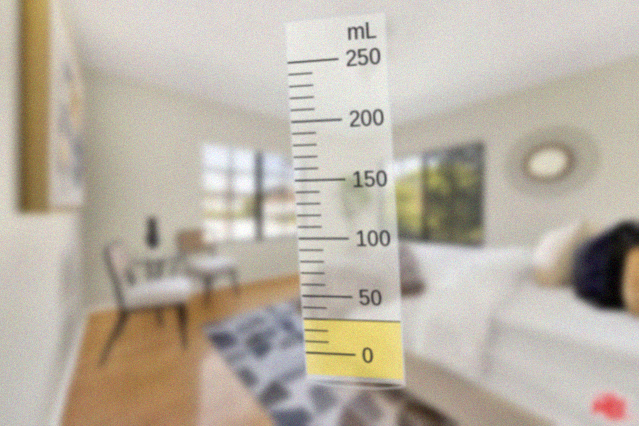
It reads {"value": 30, "unit": "mL"}
